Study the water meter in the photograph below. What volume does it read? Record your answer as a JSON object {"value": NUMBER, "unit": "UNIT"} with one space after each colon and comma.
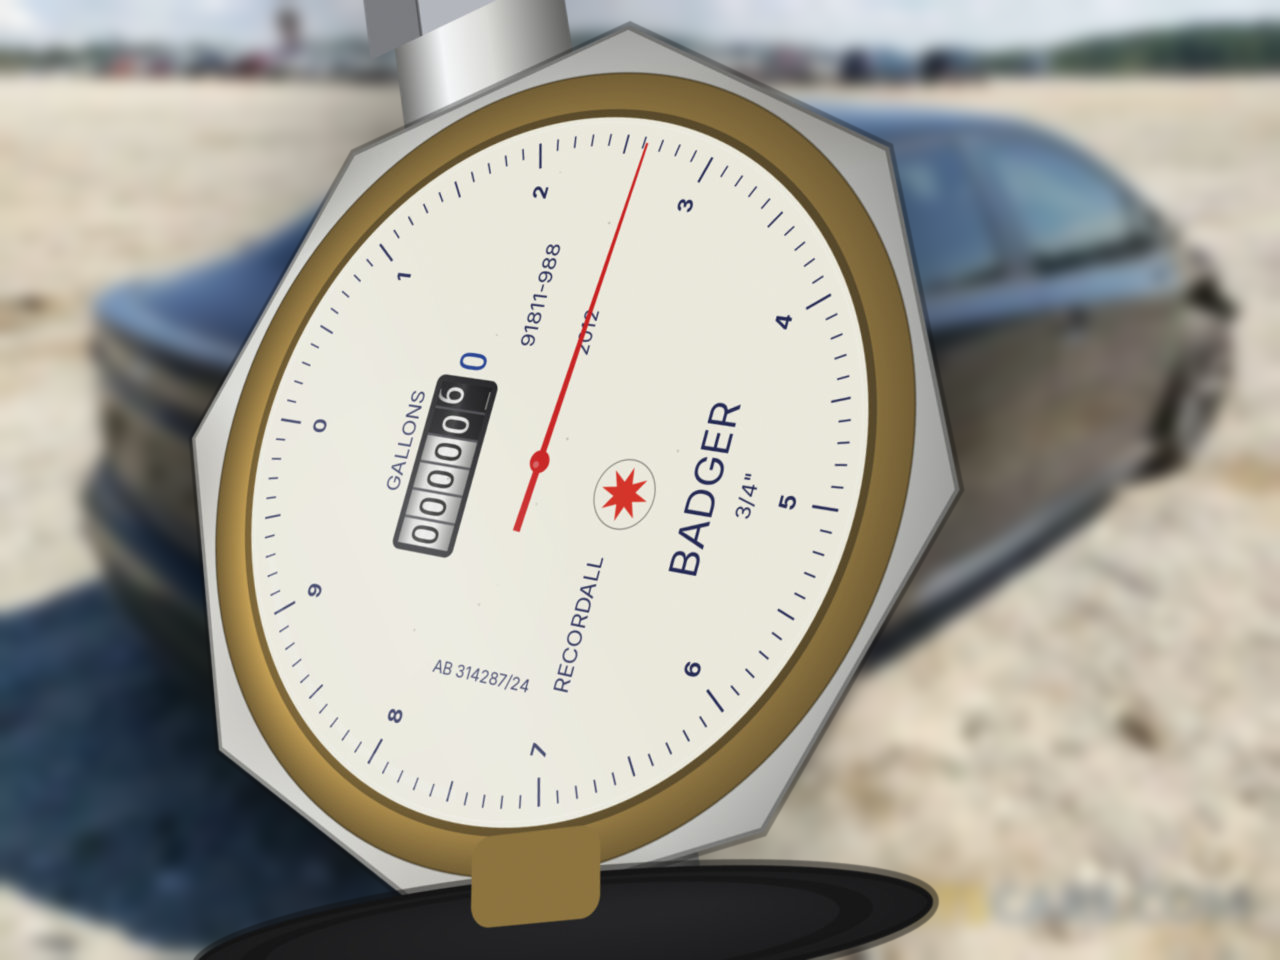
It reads {"value": 62.6, "unit": "gal"}
